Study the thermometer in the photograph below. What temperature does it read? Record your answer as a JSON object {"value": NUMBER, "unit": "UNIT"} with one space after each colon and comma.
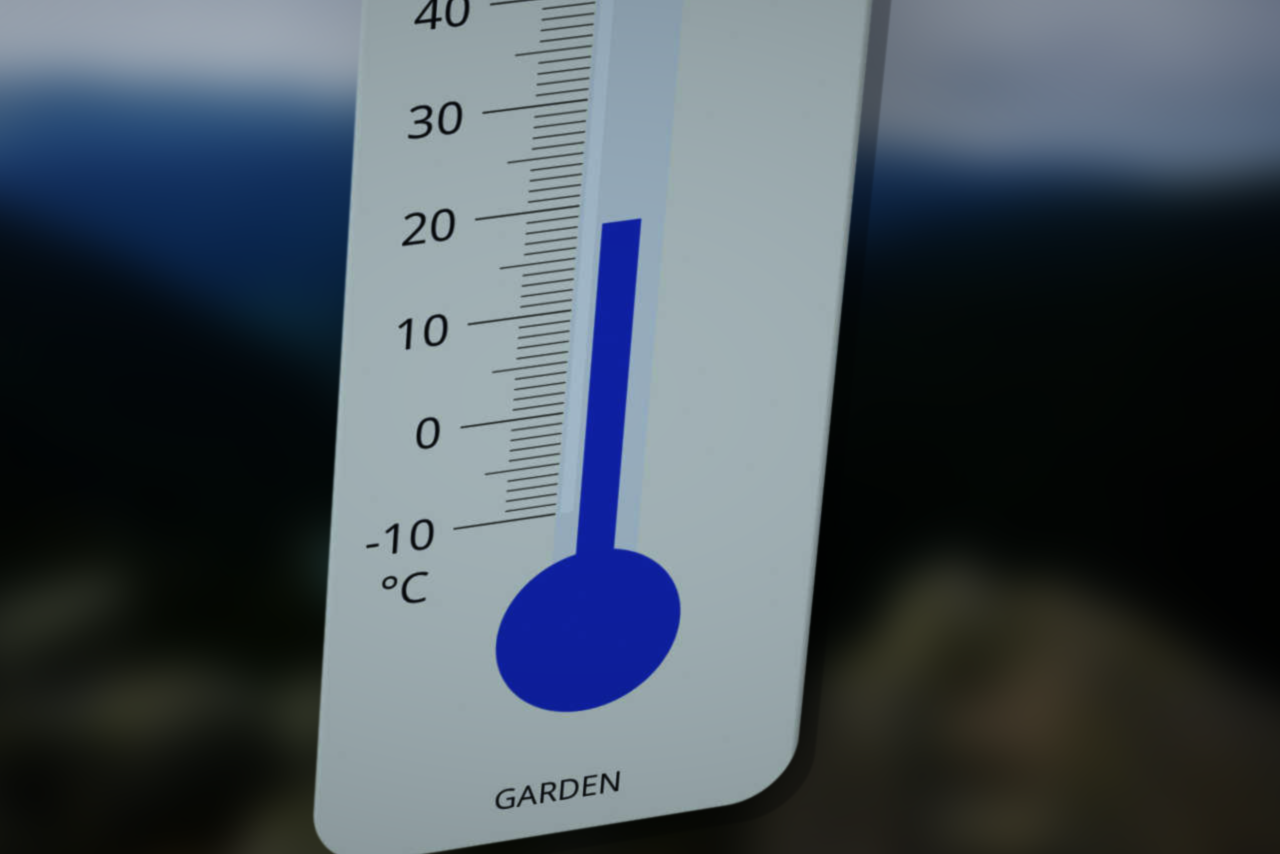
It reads {"value": 18, "unit": "°C"}
